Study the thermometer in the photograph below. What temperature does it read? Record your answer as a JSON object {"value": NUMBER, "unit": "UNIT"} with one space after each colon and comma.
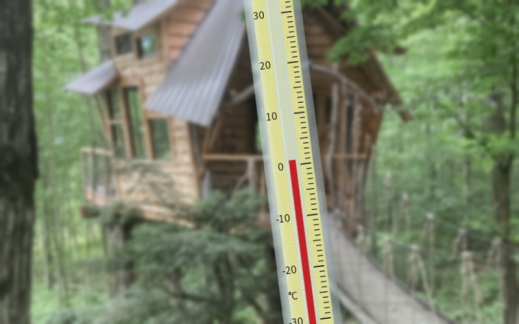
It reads {"value": 1, "unit": "°C"}
